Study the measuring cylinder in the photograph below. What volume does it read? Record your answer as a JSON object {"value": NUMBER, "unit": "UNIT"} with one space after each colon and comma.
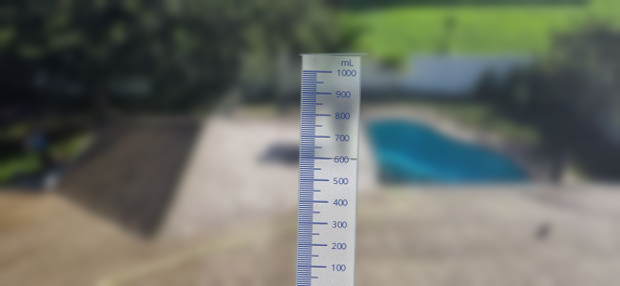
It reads {"value": 600, "unit": "mL"}
